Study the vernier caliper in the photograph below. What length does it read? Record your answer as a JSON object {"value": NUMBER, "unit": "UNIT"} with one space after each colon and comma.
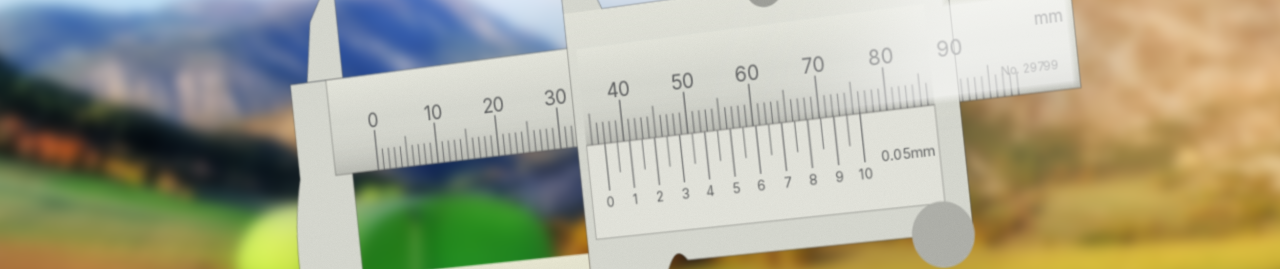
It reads {"value": 37.0, "unit": "mm"}
